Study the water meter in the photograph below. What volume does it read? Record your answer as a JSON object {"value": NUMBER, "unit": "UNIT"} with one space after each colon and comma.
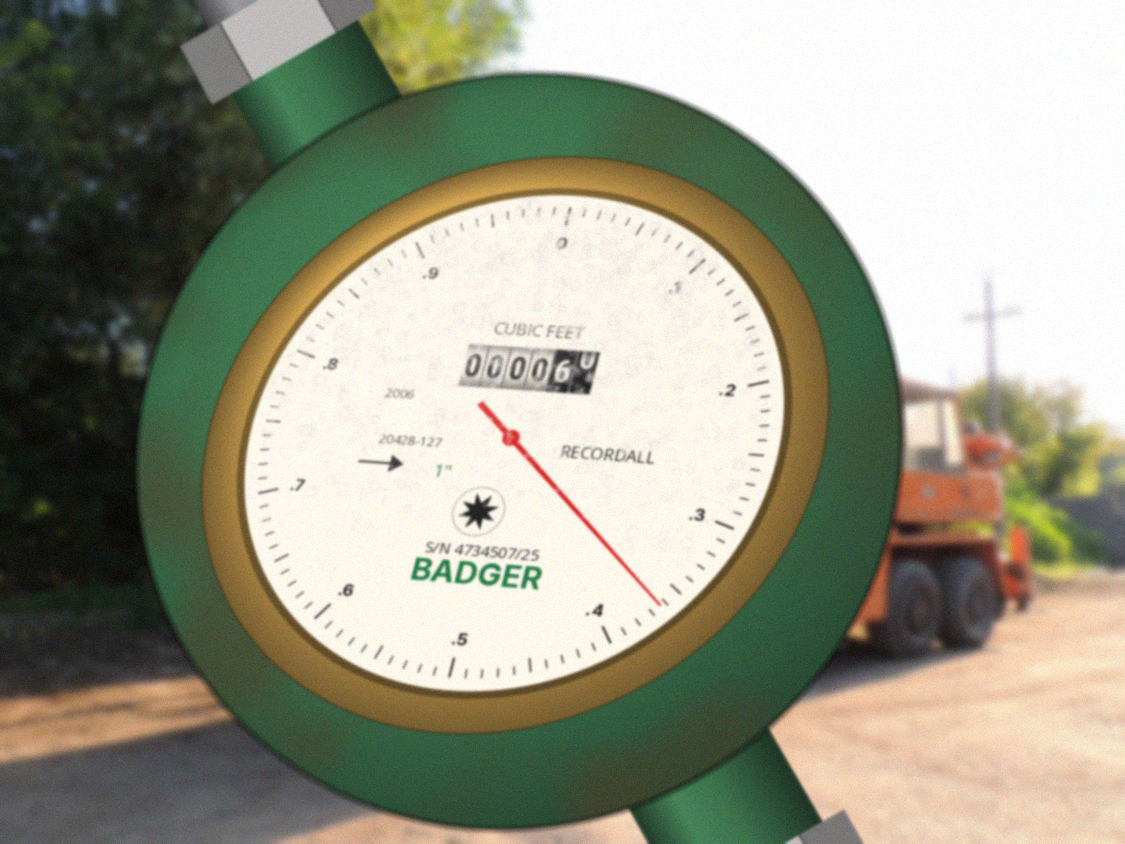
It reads {"value": 60.36, "unit": "ft³"}
